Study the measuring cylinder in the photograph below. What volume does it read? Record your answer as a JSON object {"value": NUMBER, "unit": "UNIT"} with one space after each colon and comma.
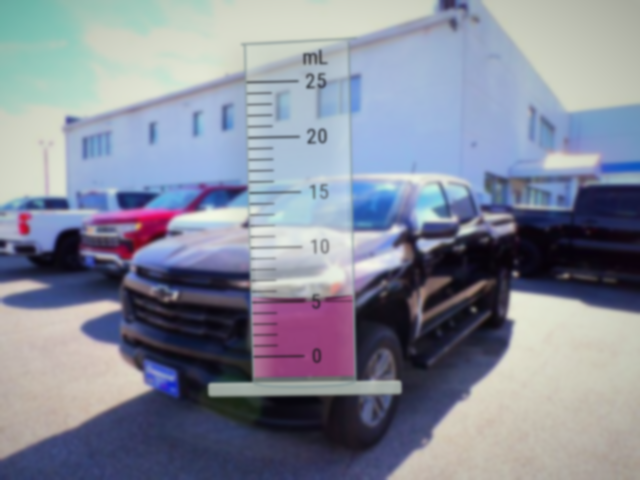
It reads {"value": 5, "unit": "mL"}
